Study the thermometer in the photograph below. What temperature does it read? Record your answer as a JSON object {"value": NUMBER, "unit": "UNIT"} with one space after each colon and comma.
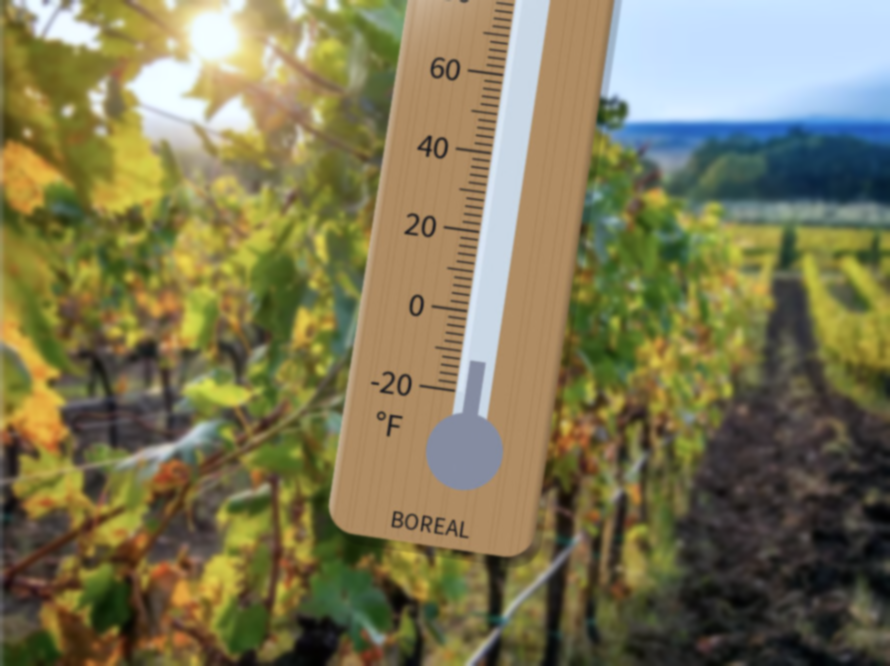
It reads {"value": -12, "unit": "°F"}
